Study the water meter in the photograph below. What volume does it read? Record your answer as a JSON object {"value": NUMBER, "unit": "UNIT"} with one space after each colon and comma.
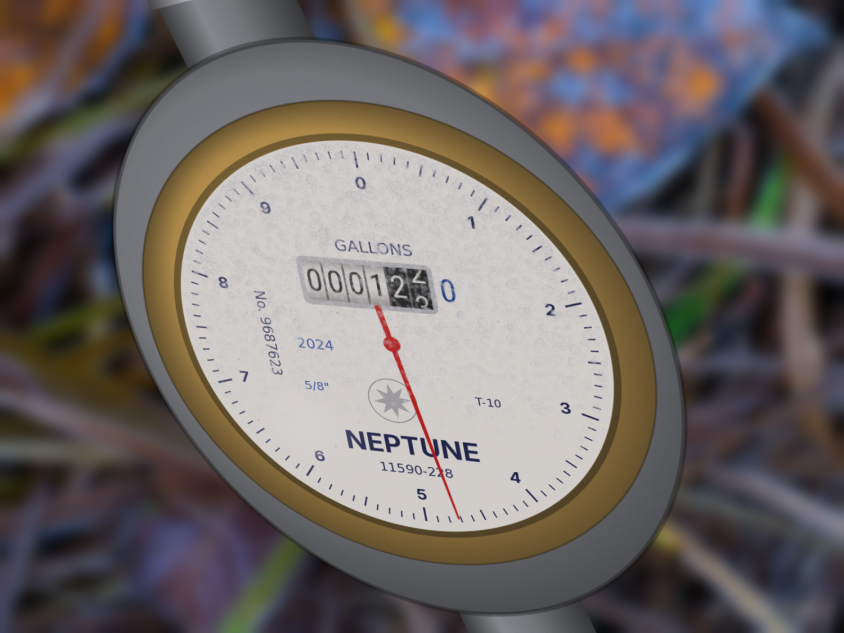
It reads {"value": 1224.7, "unit": "gal"}
